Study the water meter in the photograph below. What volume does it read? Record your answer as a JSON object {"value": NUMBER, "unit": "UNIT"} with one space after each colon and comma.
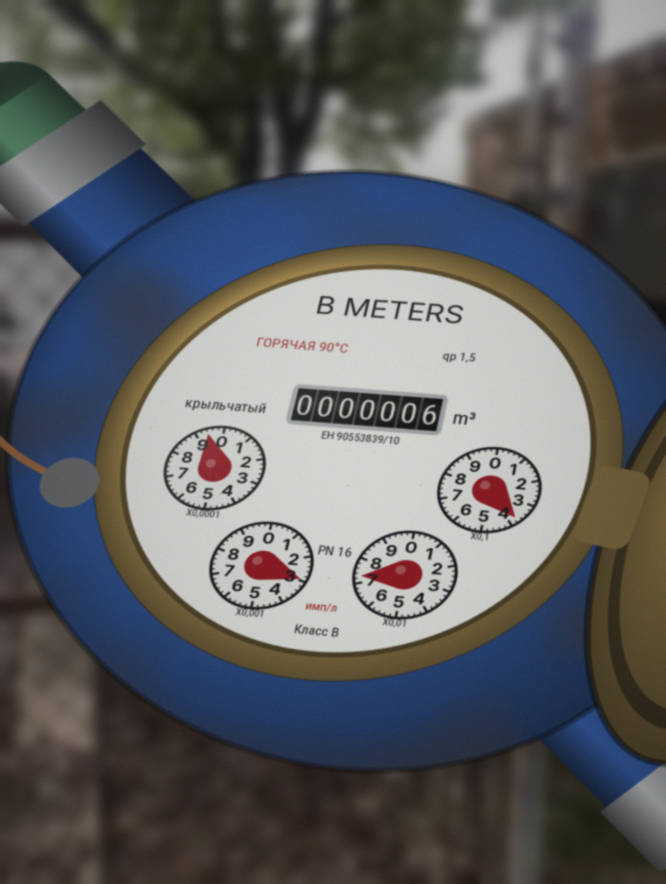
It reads {"value": 6.3729, "unit": "m³"}
